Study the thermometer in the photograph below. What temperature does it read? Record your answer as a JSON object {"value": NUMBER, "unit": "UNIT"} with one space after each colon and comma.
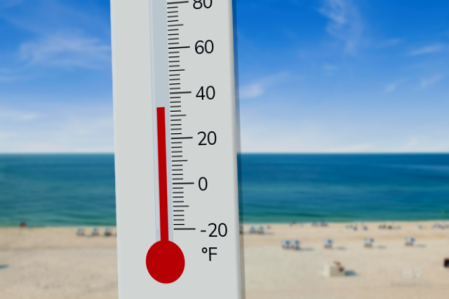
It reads {"value": 34, "unit": "°F"}
